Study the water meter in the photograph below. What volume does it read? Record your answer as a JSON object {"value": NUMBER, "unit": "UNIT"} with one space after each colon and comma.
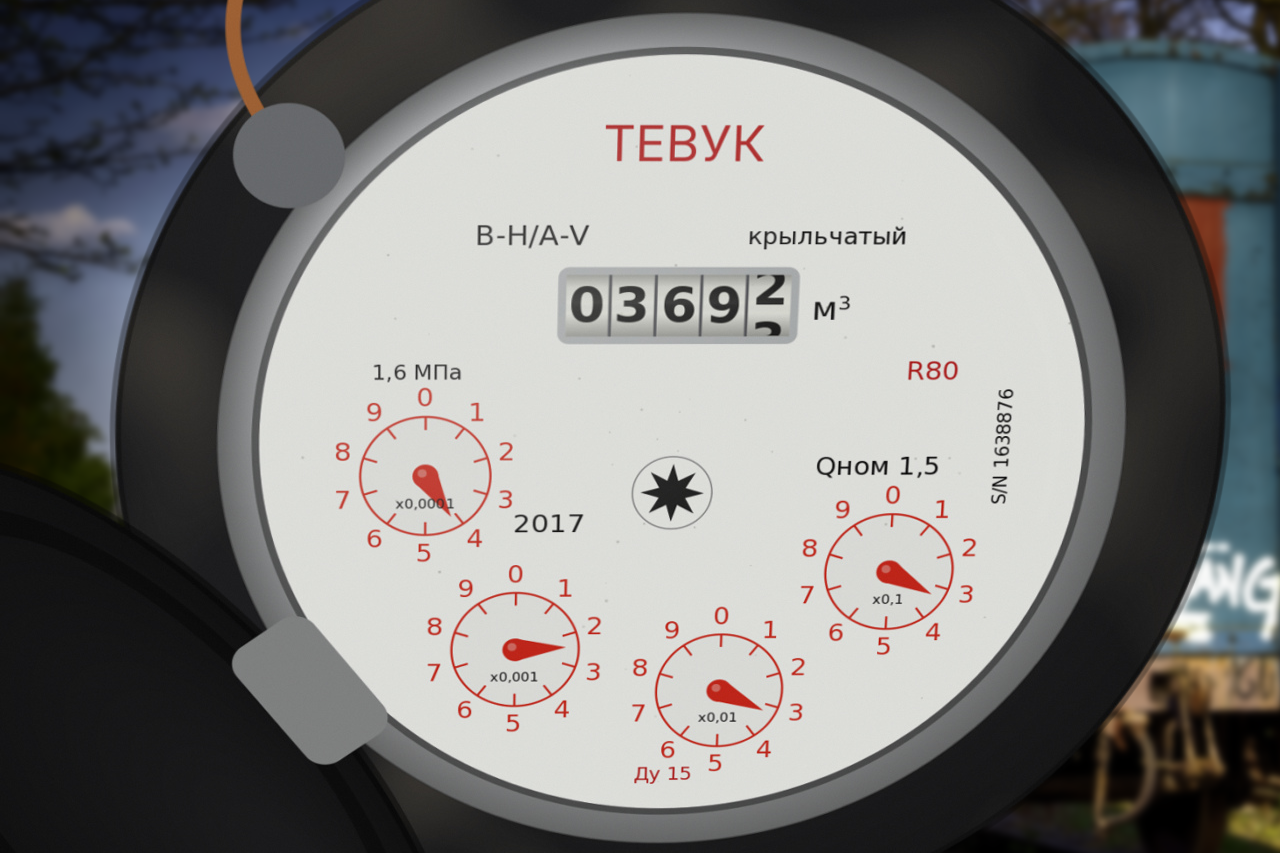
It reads {"value": 3692.3324, "unit": "m³"}
